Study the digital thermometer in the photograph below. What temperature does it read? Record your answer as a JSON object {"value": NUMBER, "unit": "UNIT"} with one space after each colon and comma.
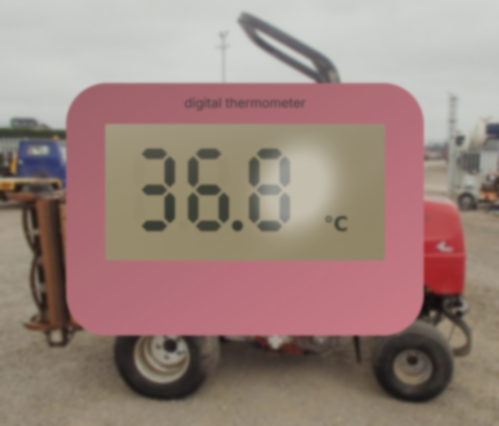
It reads {"value": 36.8, "unit": "°C"}
